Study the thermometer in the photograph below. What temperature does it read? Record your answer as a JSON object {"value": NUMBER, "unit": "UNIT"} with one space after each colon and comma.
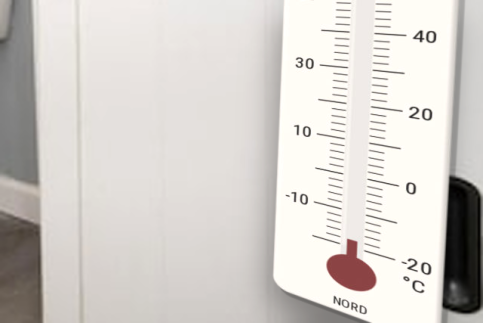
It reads {"value": -18, "unit": "°C"}
